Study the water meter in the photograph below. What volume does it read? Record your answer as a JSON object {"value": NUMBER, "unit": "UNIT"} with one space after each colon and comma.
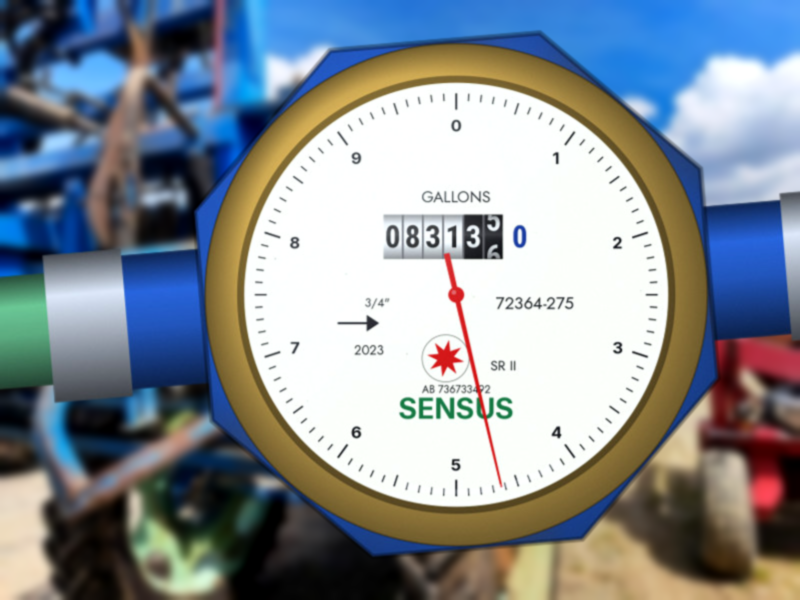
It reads {"value": 831354.6, "unit": "gal"}
